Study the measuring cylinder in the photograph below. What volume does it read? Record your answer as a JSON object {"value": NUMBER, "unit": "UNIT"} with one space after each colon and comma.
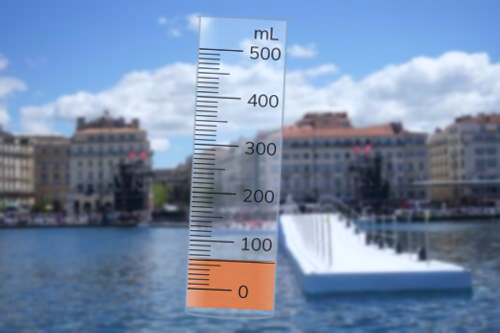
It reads {"value": 60, "unit": "mL"}
